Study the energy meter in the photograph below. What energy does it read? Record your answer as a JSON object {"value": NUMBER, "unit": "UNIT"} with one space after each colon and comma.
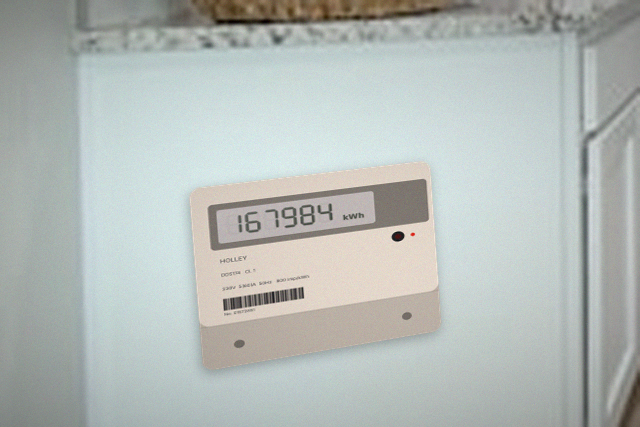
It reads {"value": 167984, "unit": "kWh"}
